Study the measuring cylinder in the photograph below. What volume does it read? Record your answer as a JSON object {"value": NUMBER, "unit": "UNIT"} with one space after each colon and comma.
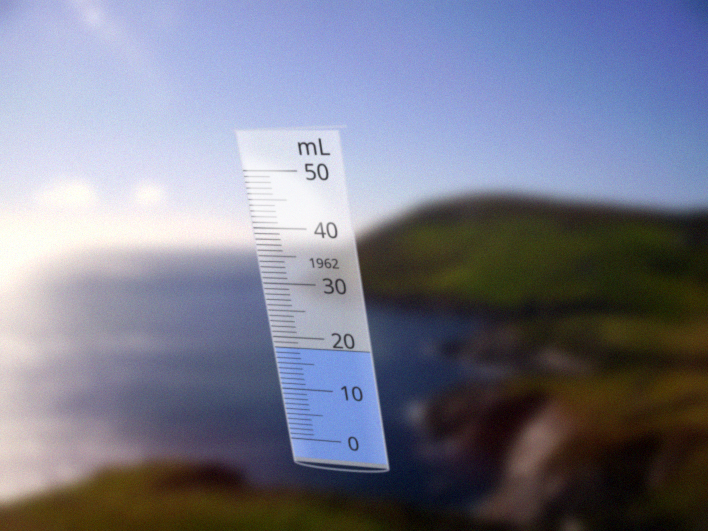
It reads {"value": 18, "unit": "mL"}
